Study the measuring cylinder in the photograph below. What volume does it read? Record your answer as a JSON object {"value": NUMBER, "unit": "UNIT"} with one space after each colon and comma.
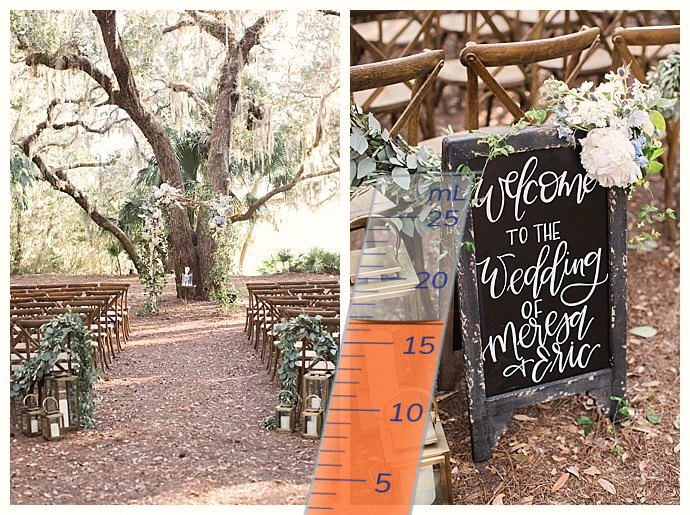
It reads {"value": 16.5, "unit": "mL"}
